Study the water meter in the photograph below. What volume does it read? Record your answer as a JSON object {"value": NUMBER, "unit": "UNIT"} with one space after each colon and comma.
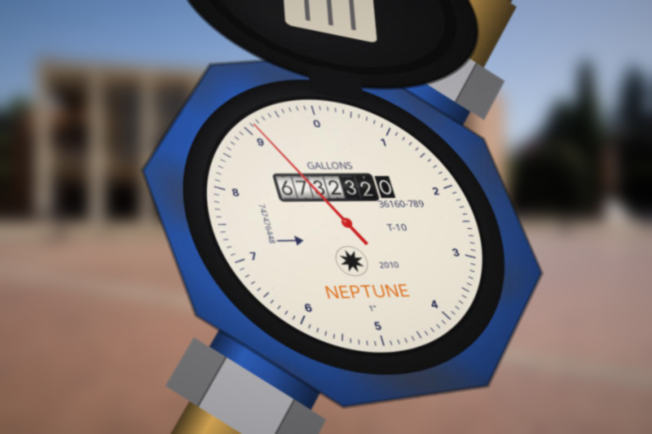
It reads {"value": 6732319.1, "unit": "gal"}
